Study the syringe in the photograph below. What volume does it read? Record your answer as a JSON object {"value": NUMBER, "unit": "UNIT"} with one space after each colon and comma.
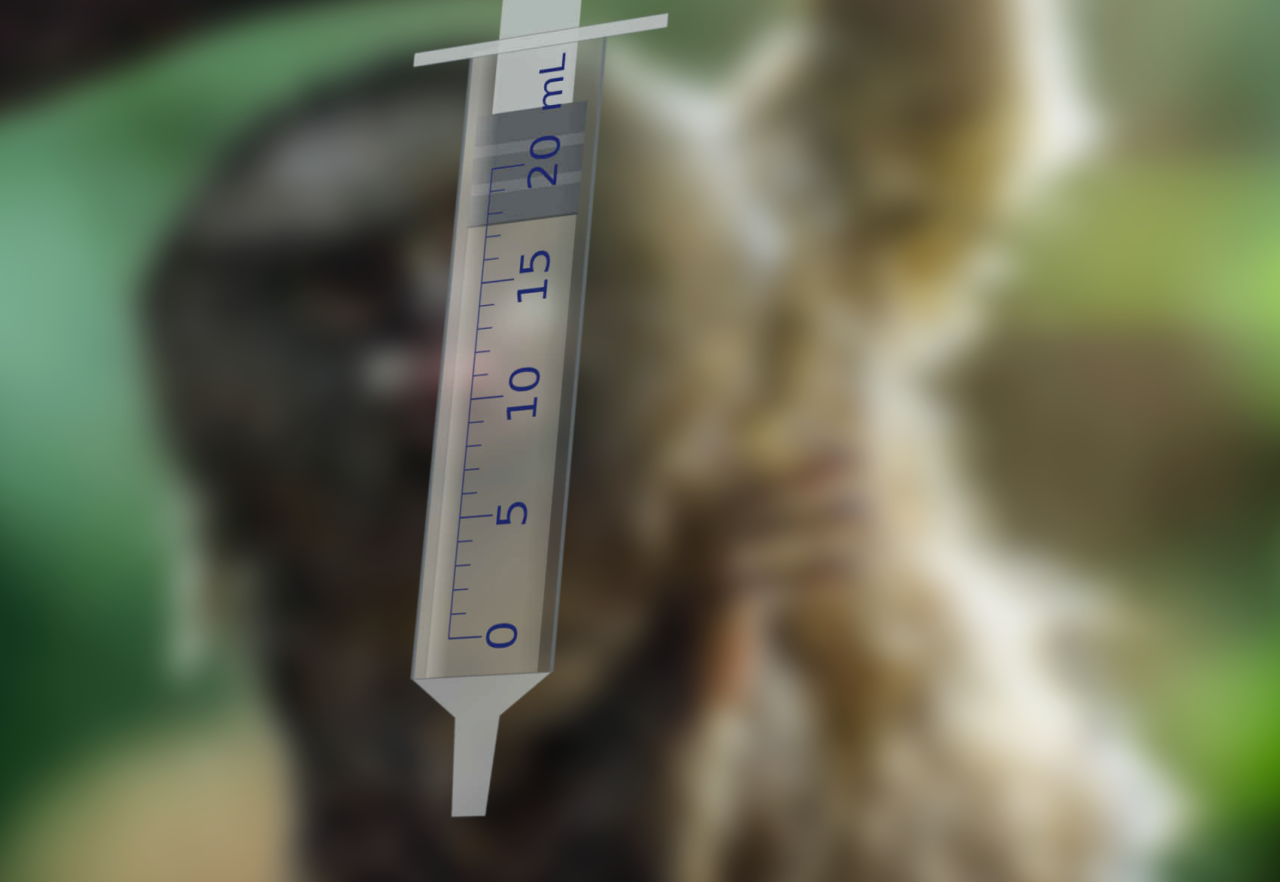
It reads {"value": 17.5, "unit": "mL"}
